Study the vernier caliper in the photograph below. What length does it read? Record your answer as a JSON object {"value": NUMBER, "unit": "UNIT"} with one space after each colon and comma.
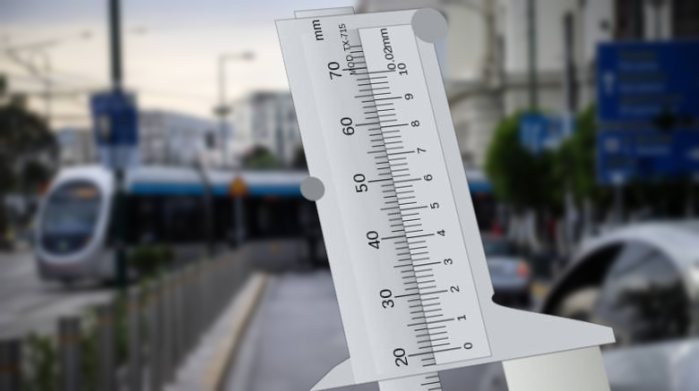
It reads {"value": 20.0, "unit": "mm"}
